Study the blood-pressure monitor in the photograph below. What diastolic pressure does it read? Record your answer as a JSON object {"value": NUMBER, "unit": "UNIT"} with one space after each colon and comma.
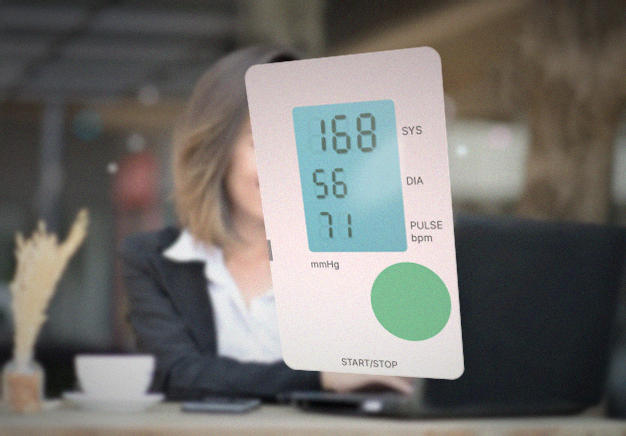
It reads {"value": 56, "unit": "mmHg"}
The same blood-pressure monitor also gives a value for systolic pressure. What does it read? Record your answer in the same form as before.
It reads {"value": 168, "unit": "mmHg"}
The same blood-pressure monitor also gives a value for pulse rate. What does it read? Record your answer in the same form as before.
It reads {"value": 71, "unit": "bpm"}
